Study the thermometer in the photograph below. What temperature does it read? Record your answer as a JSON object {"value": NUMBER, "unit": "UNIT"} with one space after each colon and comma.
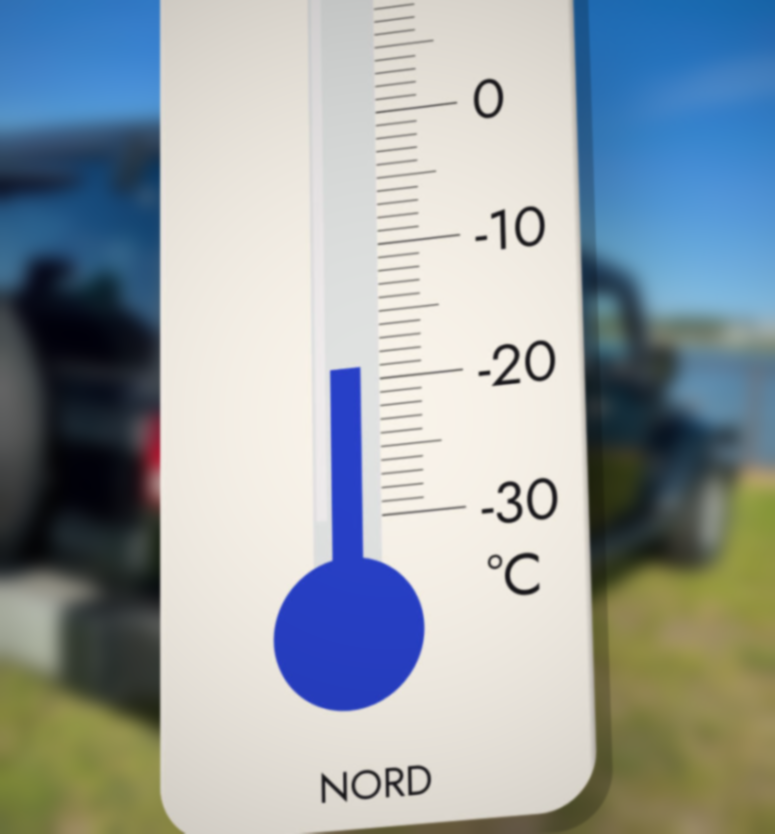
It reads {"value": -19, "unit": "°C"}
